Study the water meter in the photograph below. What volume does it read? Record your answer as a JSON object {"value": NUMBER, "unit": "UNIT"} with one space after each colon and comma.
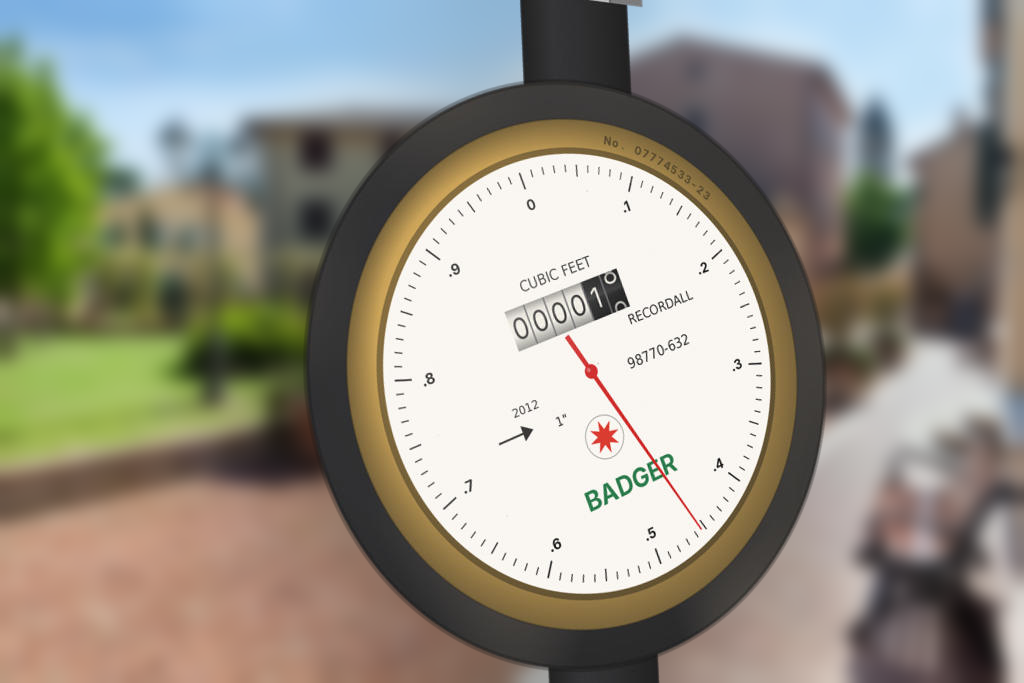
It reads {"value": 18.45, "unit": "ft³"}
